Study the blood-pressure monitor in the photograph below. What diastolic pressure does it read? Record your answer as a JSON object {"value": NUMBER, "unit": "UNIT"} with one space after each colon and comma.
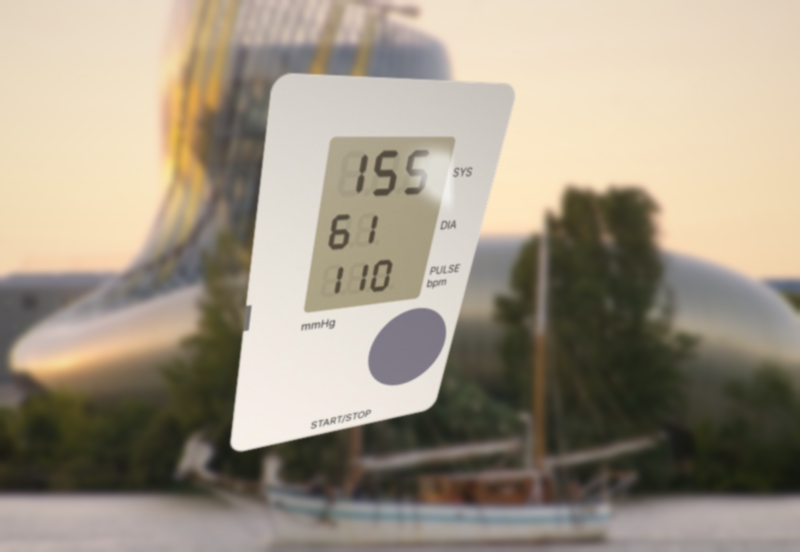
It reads {"value": 61, "unit": "mmHg"}
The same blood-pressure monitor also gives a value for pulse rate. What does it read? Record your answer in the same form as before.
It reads {"value": 110, "unit": "bpm"}
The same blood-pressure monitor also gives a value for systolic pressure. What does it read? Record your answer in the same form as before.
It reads {"value": 155, "unit": "mmHg"}
